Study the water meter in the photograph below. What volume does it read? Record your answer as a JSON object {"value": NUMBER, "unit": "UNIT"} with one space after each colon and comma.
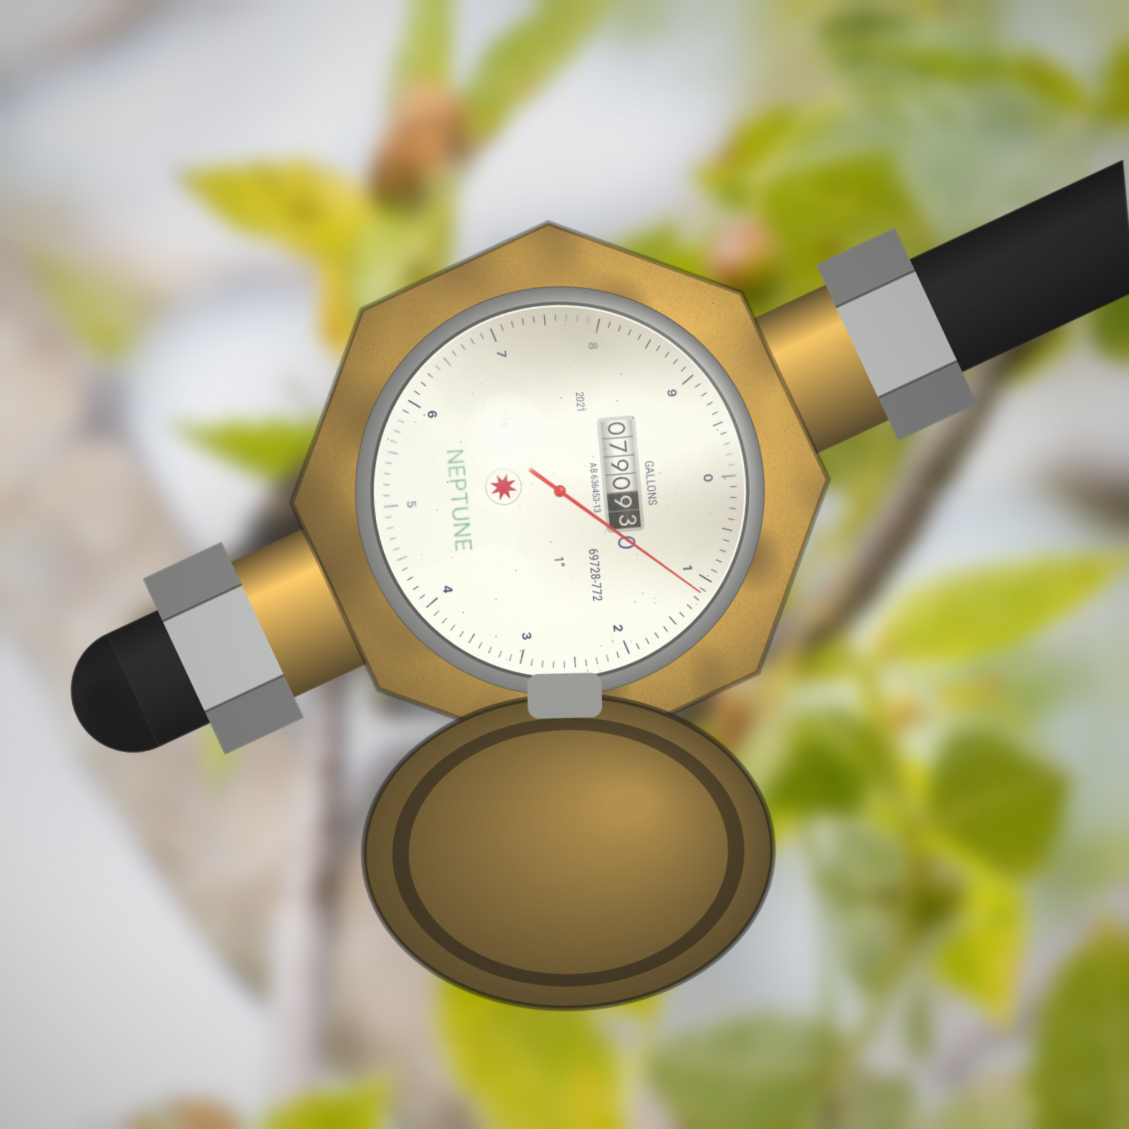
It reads {"value": 790931.1, "unit": "gal"}
